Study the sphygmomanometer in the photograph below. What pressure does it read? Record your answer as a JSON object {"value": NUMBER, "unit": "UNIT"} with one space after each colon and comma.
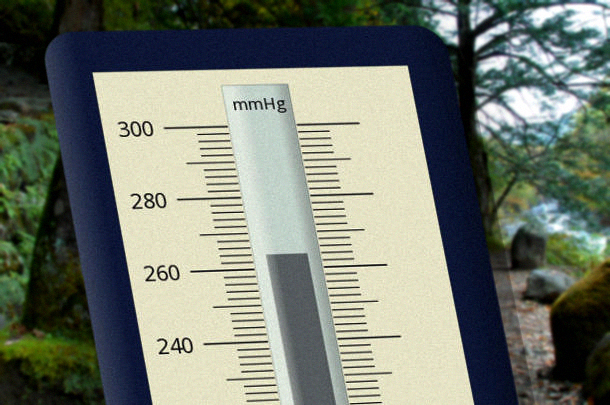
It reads {"value": 264, "unit": "mmHg"}
